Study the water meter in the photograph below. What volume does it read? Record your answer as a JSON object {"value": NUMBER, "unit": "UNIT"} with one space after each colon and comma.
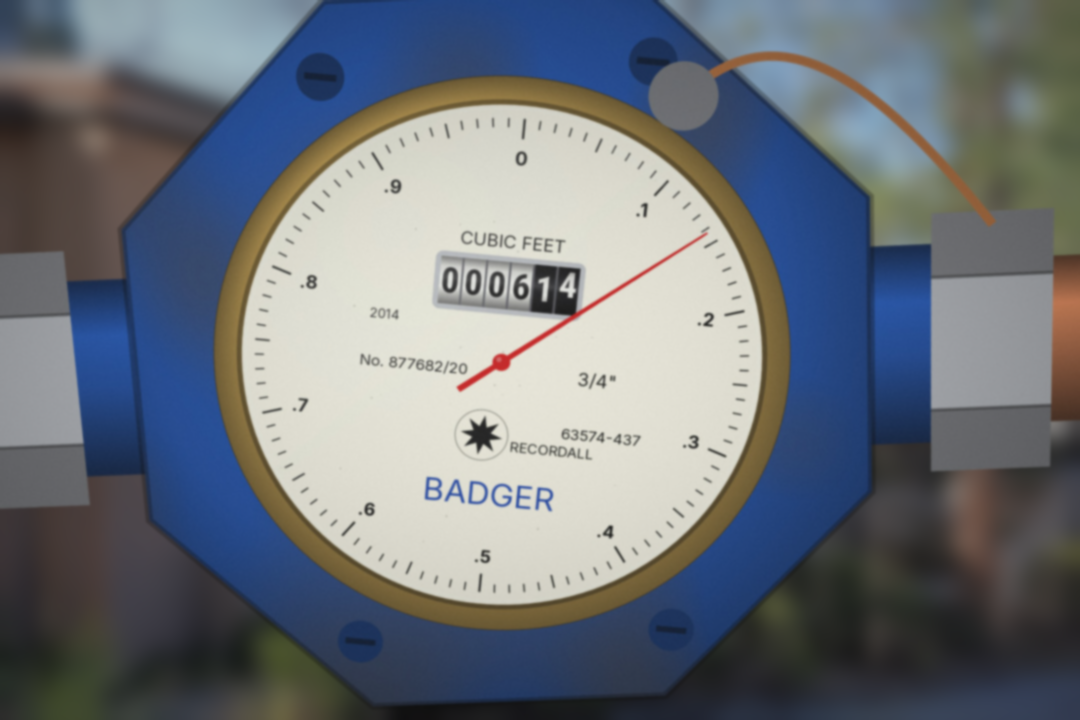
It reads {"value": 614.14, "unit": "ft³"}
